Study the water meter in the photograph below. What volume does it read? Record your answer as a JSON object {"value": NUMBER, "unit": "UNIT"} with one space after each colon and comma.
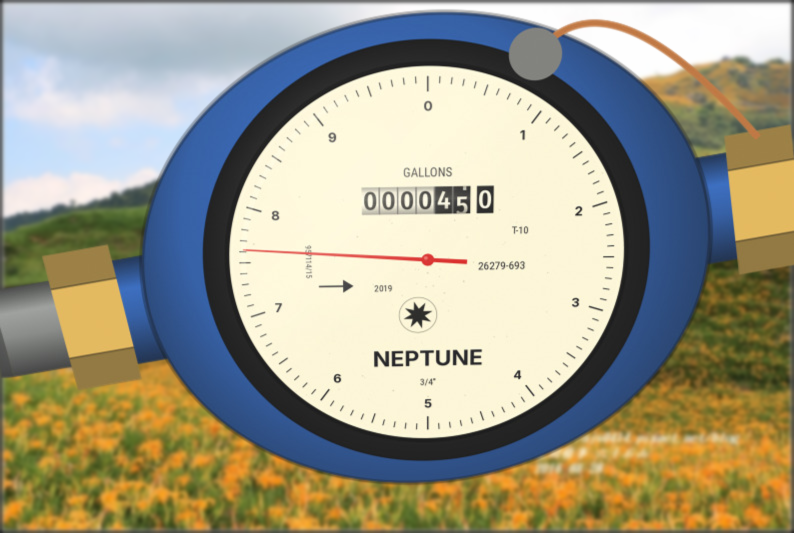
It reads {"value": 447.6, "unit": "gal"}
